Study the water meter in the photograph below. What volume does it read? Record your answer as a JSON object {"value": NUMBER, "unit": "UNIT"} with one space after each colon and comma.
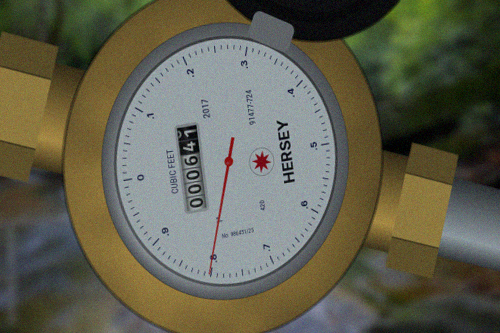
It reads {"value": 640.80, "unit": "ft³"}
